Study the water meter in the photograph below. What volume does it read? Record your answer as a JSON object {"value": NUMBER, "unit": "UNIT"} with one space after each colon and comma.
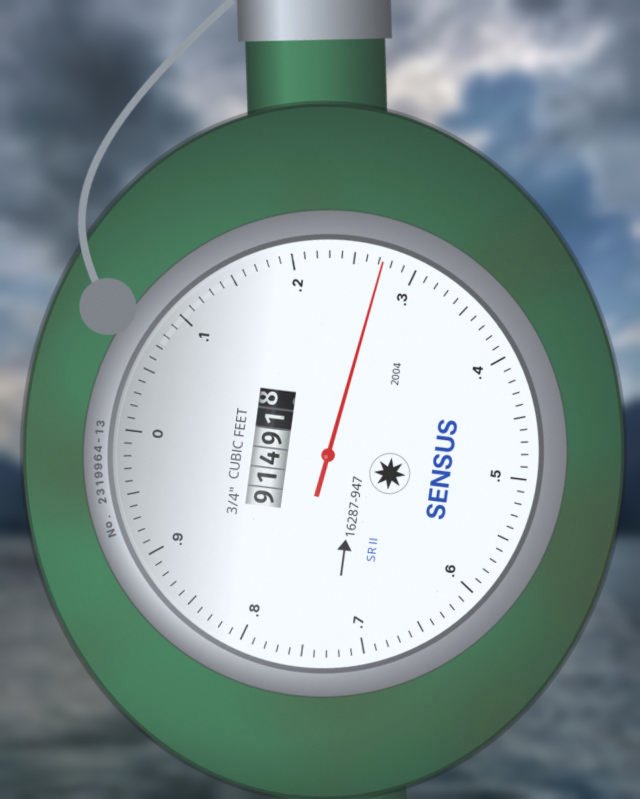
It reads {"value": 914918.27, "unit": "ft³"}
